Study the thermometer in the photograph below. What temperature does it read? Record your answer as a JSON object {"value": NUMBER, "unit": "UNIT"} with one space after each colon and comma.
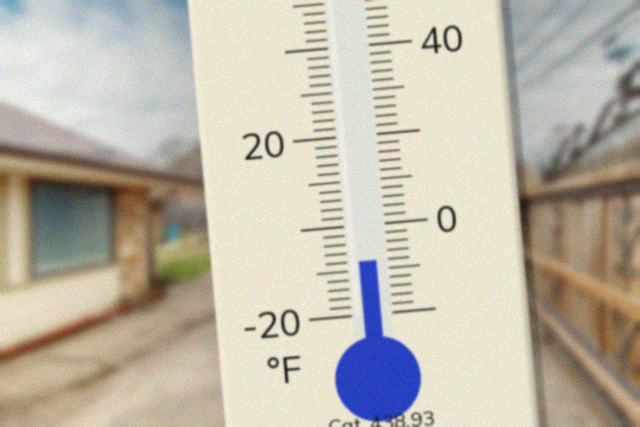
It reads {"value": -8, "unit": "°F"}
